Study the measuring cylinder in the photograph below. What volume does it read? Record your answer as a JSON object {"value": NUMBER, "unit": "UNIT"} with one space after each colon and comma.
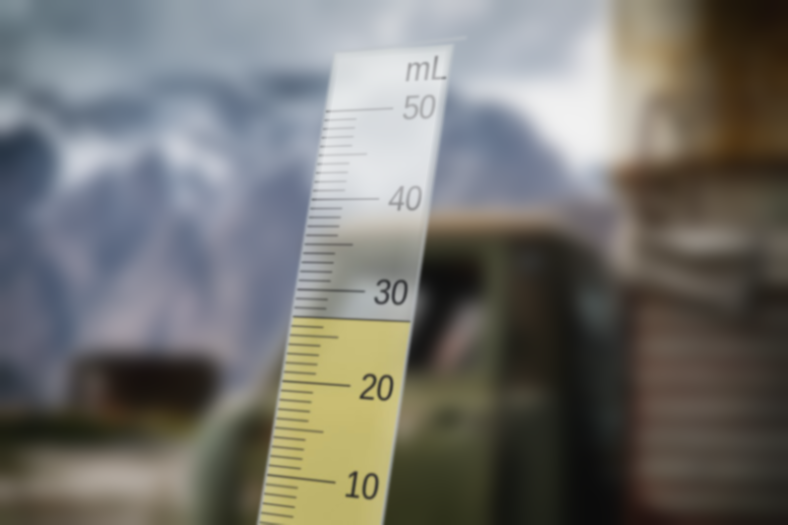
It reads {"value": 27, "unit": "mL"}
